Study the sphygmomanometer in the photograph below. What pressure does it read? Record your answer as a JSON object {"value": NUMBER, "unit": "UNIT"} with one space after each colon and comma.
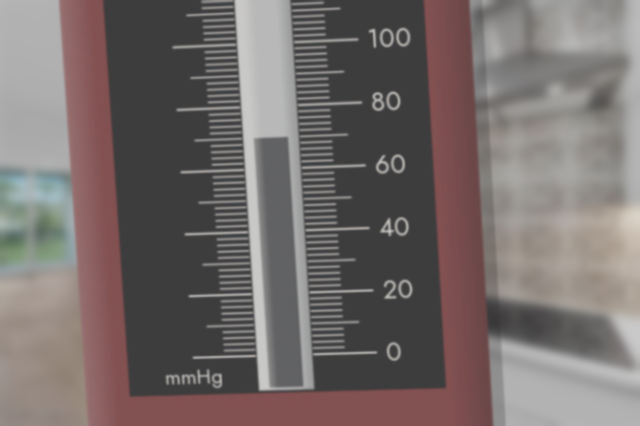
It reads {"value": 70, "unit": "mmHg"}
